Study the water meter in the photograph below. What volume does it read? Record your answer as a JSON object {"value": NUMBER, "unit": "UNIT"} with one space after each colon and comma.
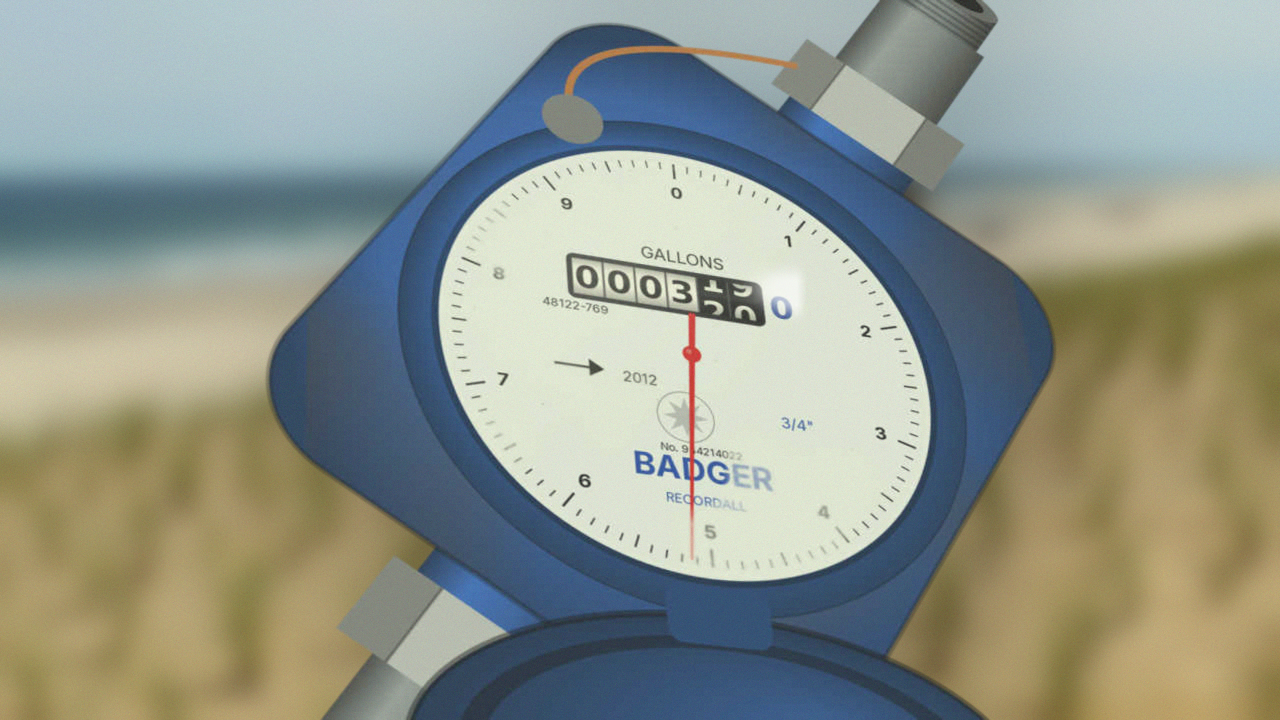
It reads {"value": 3195.1, "unit": "gal"}
